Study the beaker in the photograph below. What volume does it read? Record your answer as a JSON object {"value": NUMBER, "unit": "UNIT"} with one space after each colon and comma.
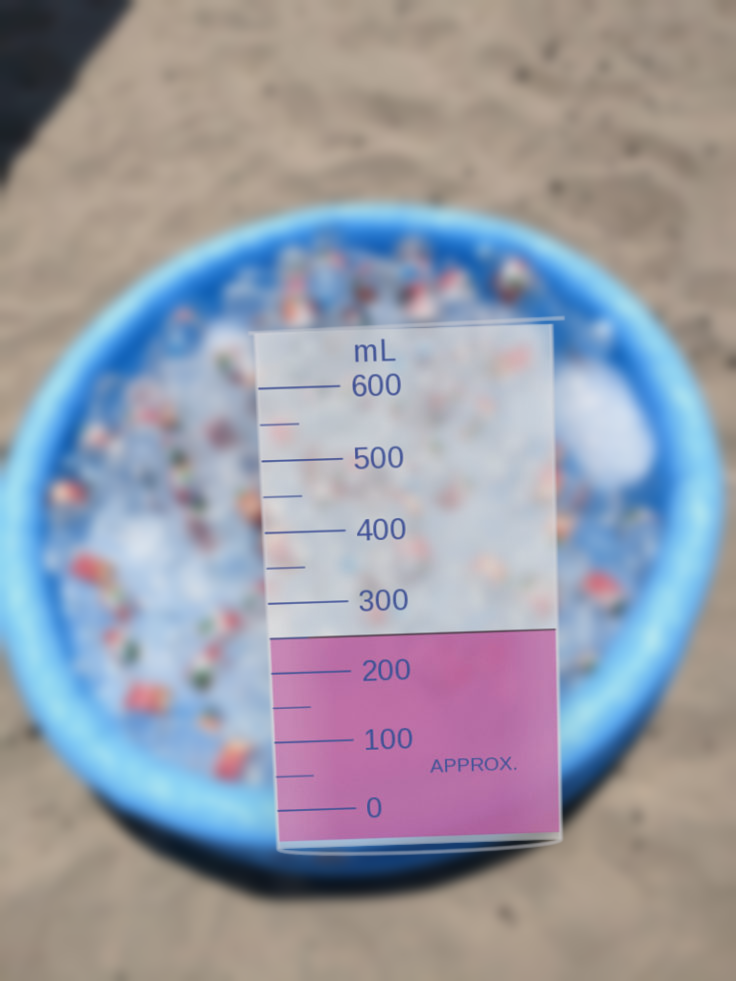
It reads {"value": 250, "unit": "mL"}
